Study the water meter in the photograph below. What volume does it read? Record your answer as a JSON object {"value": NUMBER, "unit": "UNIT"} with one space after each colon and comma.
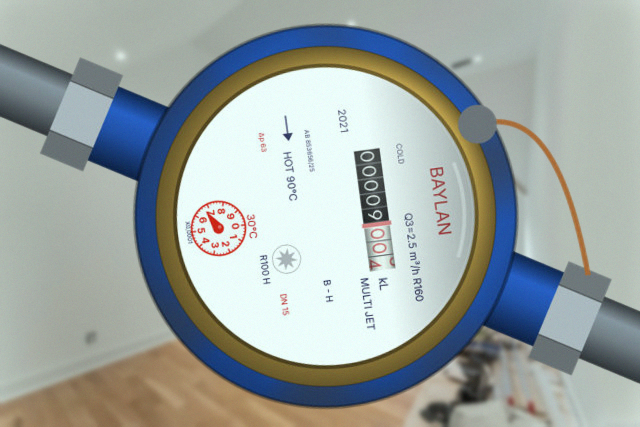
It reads {"value": 9.0036, "unit": "kL"}
